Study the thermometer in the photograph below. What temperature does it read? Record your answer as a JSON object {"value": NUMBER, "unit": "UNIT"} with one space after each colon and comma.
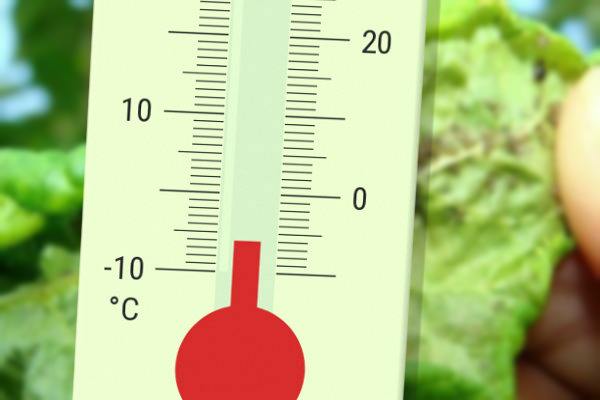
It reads {"value": -6, "unit": "°C"}
